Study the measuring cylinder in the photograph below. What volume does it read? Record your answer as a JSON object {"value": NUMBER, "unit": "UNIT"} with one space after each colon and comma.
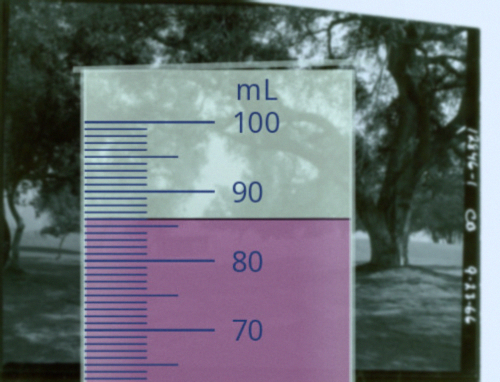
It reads {"value": 86, "unit": "mL"}
